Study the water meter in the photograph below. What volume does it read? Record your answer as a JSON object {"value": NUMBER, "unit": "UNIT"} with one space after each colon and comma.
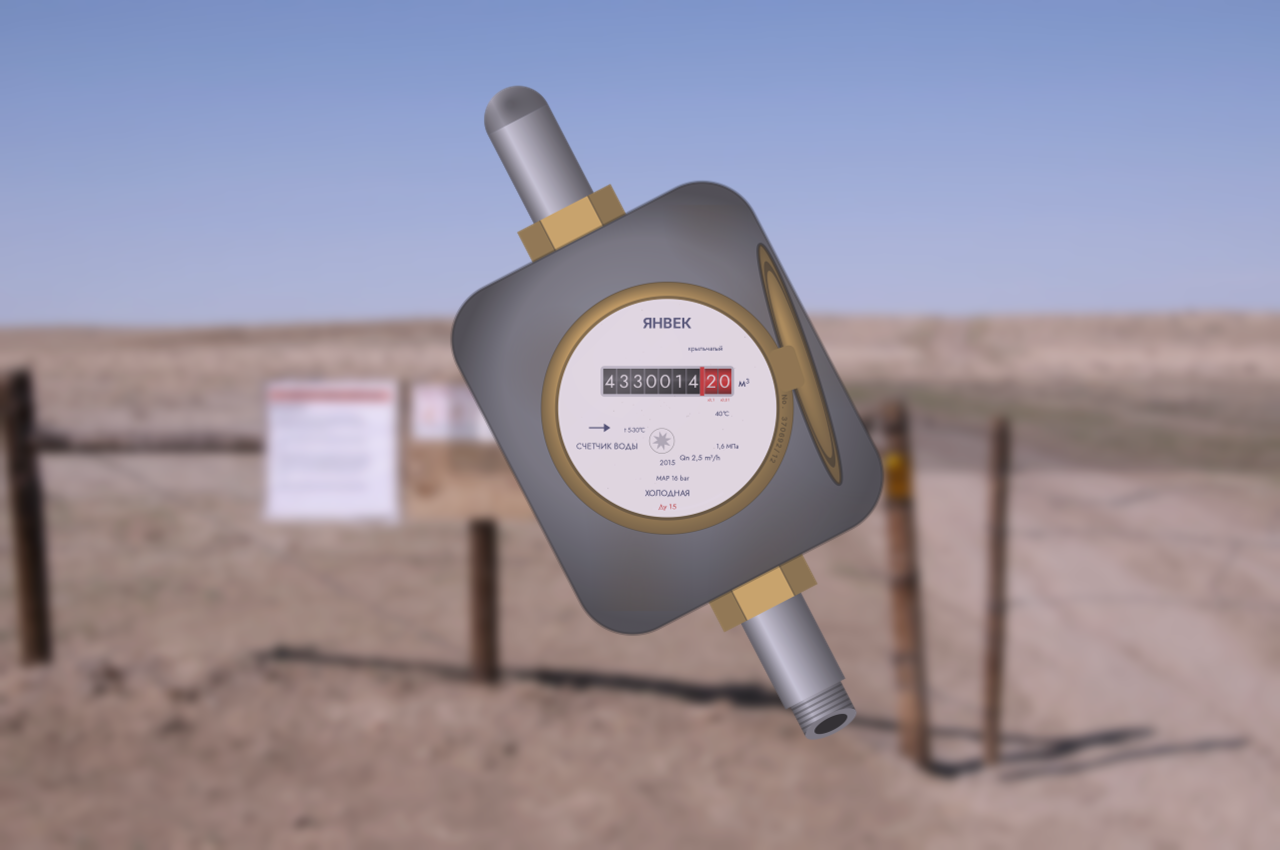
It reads {"value": 4330014.20, "unit": "m³"}
